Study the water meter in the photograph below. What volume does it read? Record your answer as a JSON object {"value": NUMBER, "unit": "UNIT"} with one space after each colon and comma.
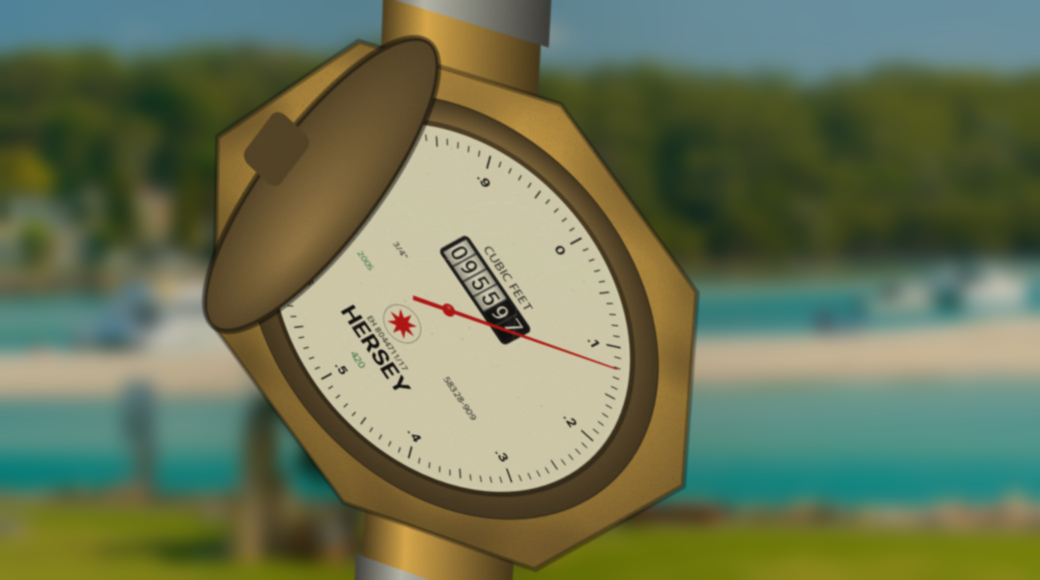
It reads {"value": 95597.12, "unit": "ft³"}
